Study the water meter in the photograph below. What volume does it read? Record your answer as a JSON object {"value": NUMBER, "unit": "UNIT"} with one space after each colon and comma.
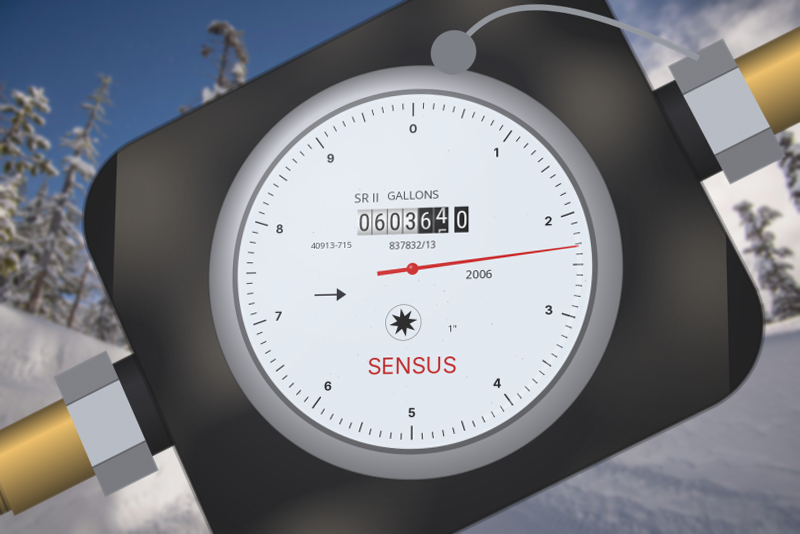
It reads {"value": 603642.3, "unit": "gal"}
